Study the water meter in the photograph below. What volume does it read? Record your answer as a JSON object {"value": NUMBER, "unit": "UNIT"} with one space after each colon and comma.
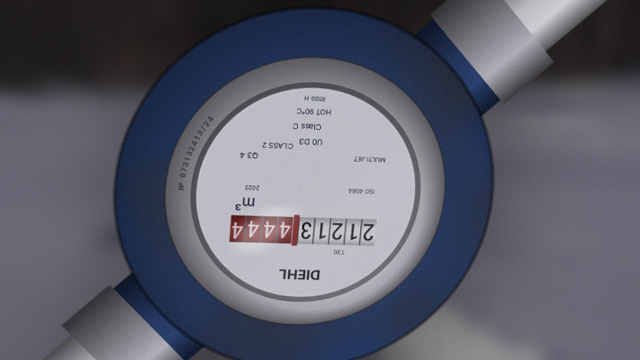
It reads {"value": 21213.4444, "unit": "m³"}
